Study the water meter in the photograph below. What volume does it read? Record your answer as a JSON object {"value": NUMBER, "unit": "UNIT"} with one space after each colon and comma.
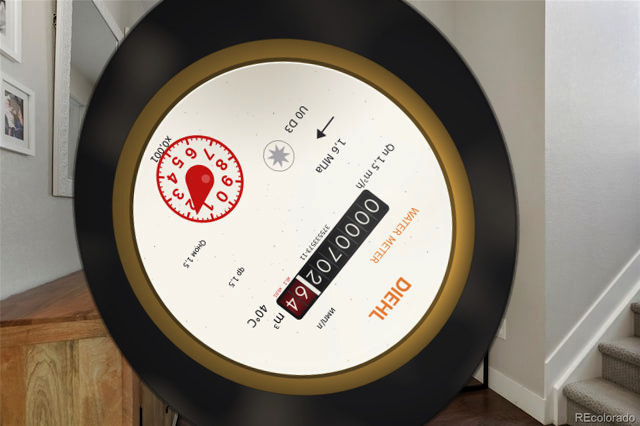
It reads {"value": 702.641, "unit": "m³"}
